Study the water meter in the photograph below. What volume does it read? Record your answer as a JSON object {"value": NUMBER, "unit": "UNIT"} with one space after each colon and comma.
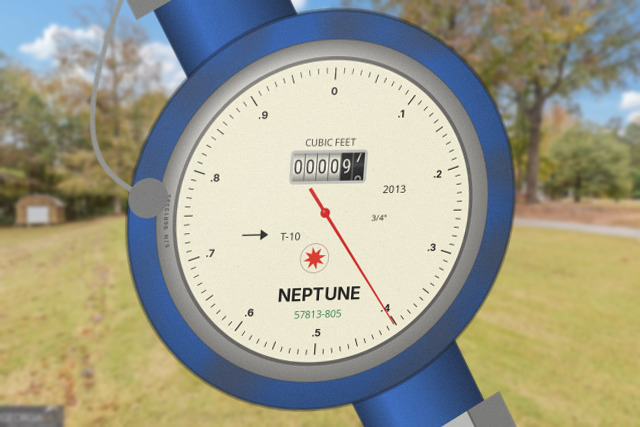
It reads {"value": 97.40, "unit": "ft³"}
